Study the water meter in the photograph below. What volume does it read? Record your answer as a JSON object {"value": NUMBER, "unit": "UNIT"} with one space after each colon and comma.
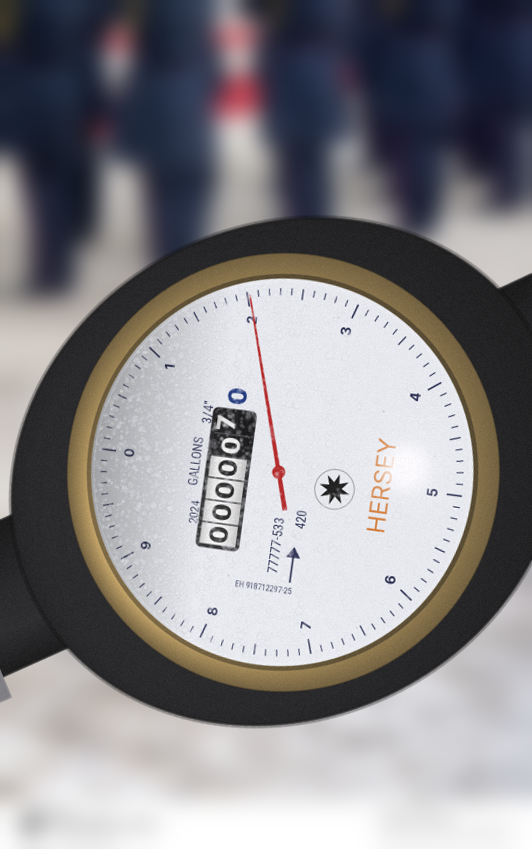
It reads {"value": 72.0, "unit": "gal"}
